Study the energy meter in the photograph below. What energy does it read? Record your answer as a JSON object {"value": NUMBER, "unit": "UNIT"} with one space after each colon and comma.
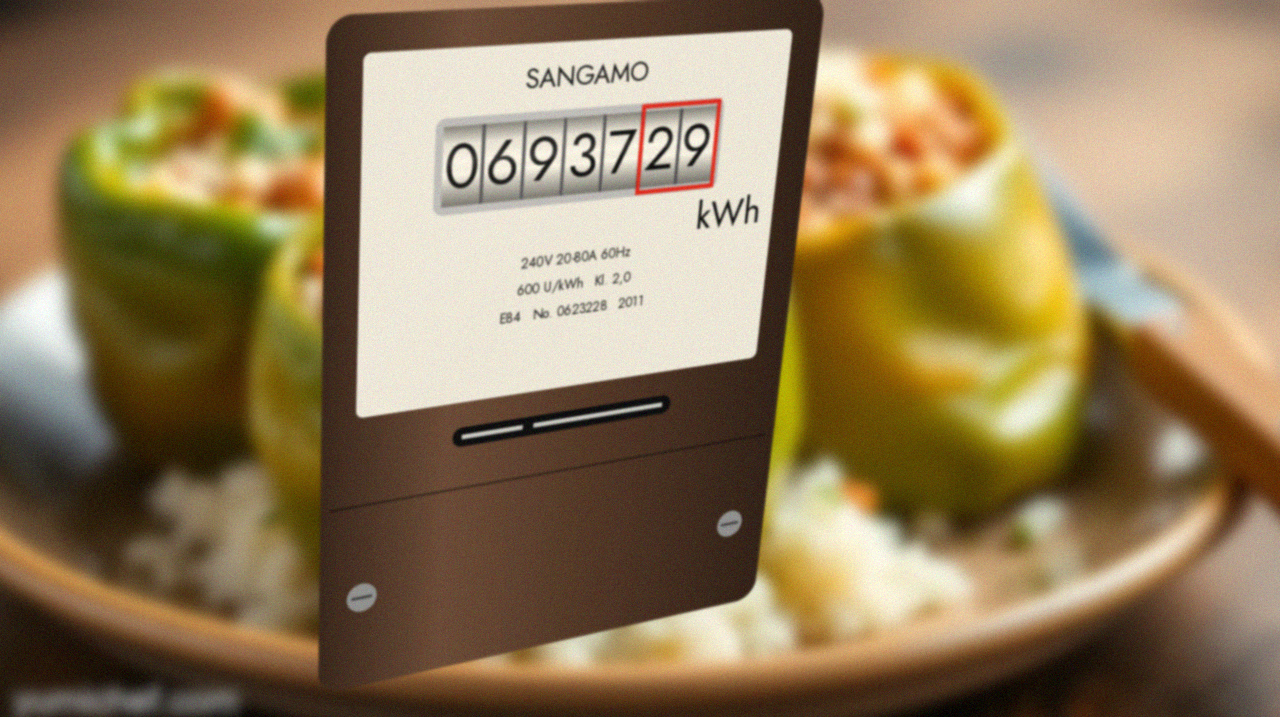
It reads {"value": 6937.29, "unit": "kWh"}
